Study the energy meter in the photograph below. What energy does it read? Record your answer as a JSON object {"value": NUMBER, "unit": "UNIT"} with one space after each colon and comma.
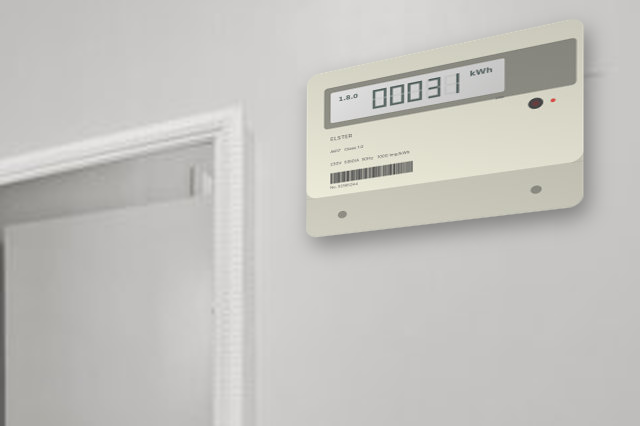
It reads {"value": 31, "unit": "kWh"}
